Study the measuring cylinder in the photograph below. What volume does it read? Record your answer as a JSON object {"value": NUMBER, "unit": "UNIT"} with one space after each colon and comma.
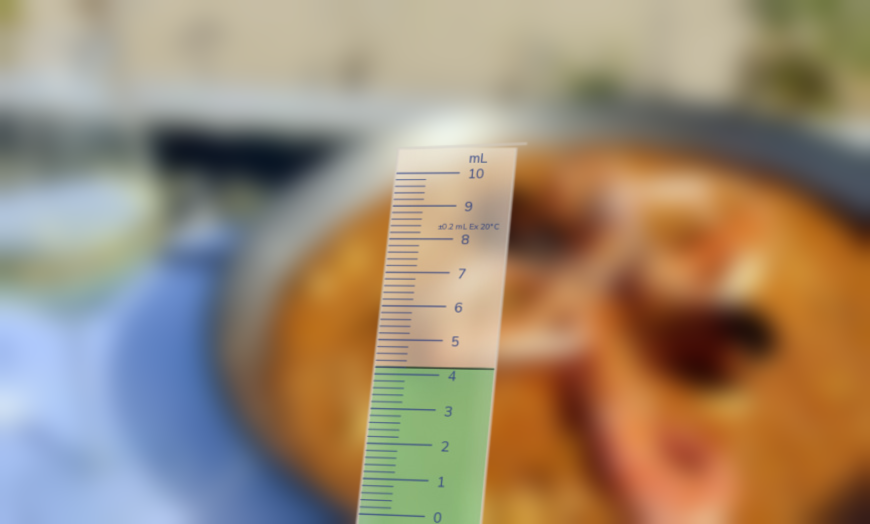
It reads {"value": 4.2, "unit": "mL"}
